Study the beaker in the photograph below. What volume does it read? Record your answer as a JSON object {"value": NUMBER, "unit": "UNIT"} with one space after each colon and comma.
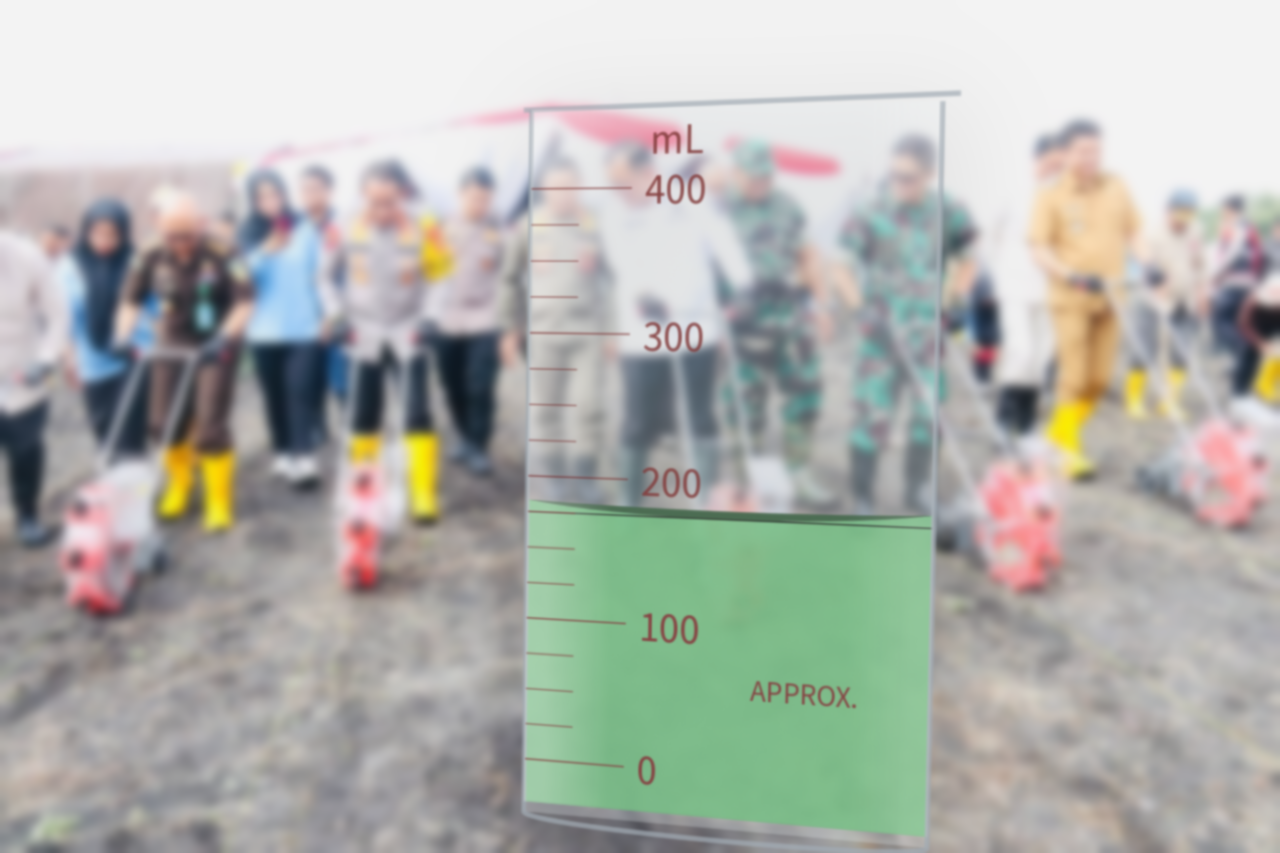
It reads {"value": 175, "unit": "mL"}
